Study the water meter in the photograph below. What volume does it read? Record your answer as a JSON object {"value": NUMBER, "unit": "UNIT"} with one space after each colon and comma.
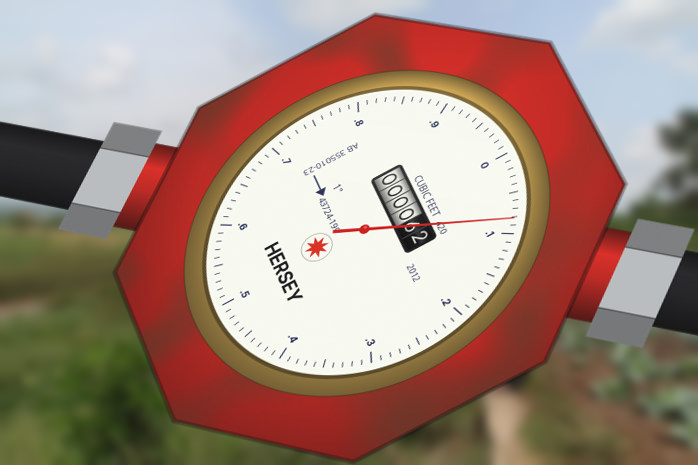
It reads {"value": 62.08, "unit": "ft³"}
